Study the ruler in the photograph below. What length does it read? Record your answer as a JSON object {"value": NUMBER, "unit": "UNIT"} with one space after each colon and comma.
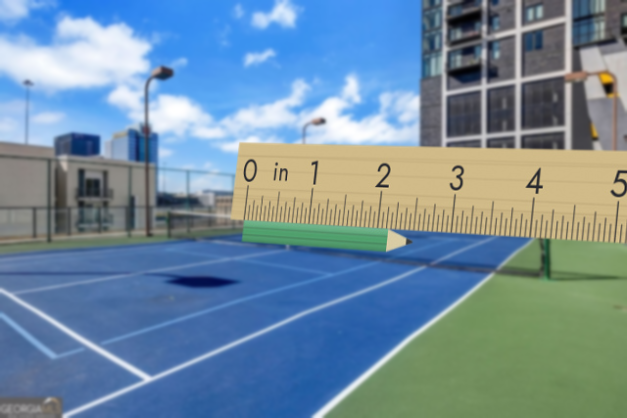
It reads {"value": 2.5, "unit": "in"}
